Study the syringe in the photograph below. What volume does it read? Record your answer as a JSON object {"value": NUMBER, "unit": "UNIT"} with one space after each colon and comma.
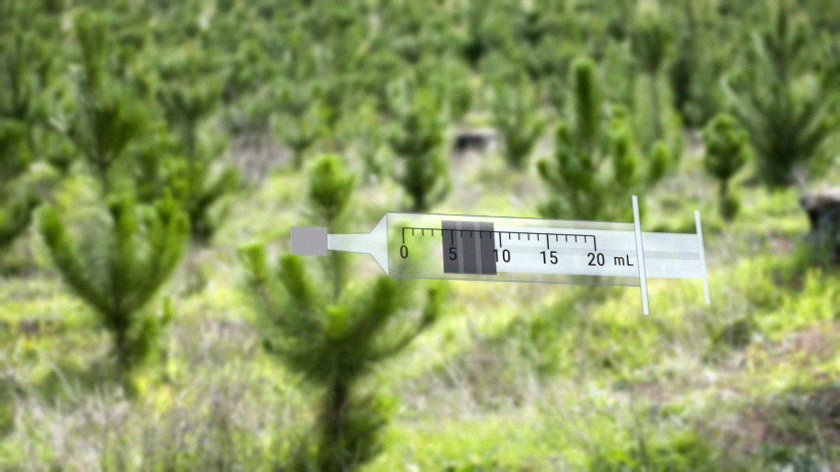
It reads {"value": 4, "unit": "mL"}
